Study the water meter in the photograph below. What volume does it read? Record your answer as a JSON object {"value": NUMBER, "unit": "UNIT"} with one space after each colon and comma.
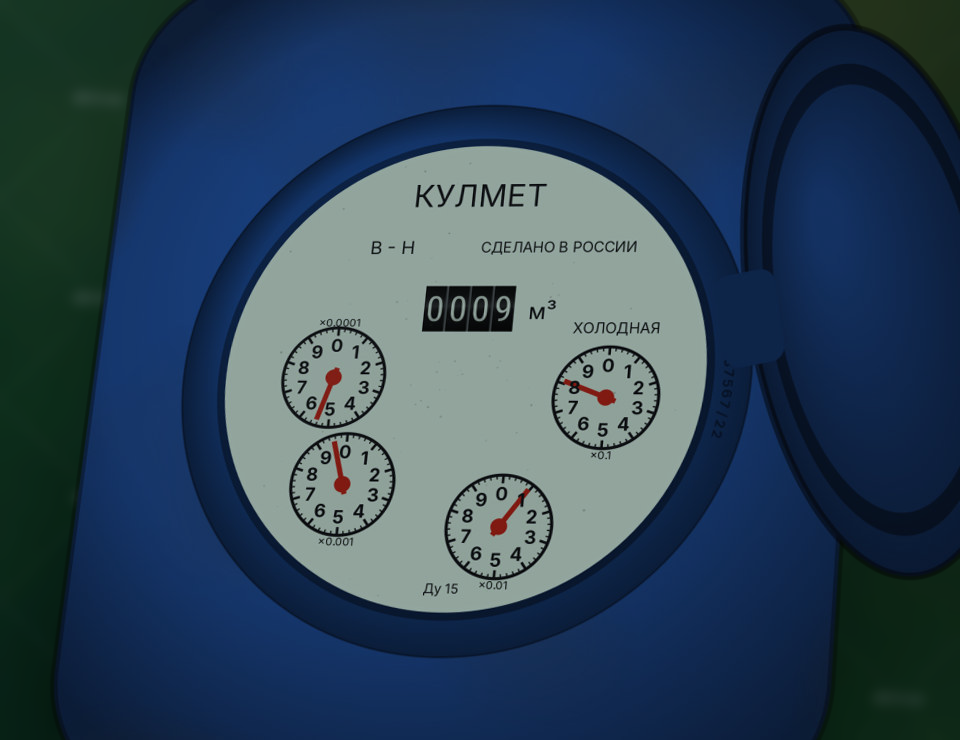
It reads {"value": 9.8095, "unit": "m³"}
